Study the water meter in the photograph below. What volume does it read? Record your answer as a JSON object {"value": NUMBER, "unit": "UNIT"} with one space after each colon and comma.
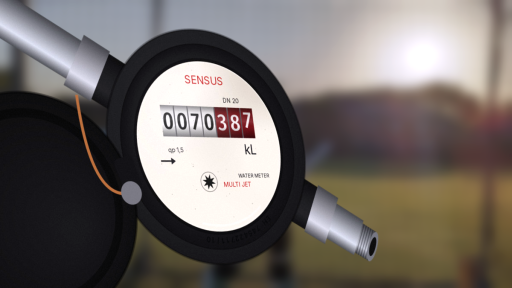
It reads {"value": 70.387, "unit": "kL"}
